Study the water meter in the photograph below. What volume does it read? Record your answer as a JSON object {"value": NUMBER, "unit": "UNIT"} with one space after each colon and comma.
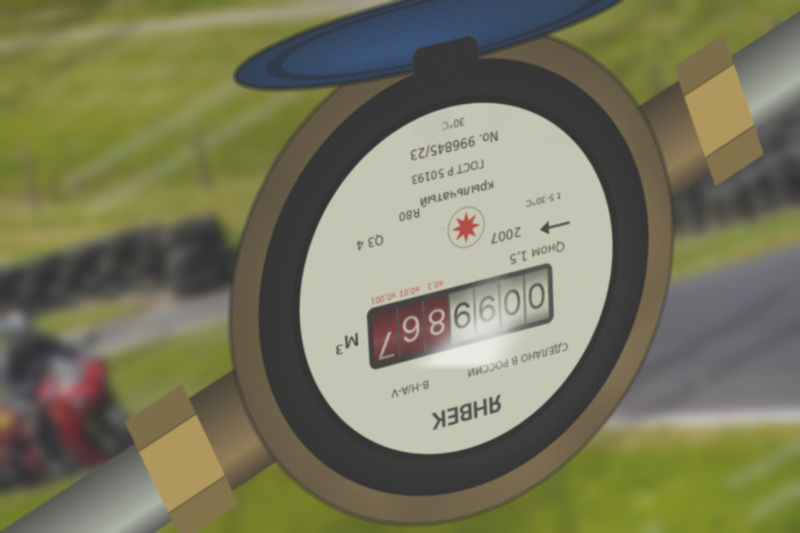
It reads {"value": 99.867, "unit": "m³"}
